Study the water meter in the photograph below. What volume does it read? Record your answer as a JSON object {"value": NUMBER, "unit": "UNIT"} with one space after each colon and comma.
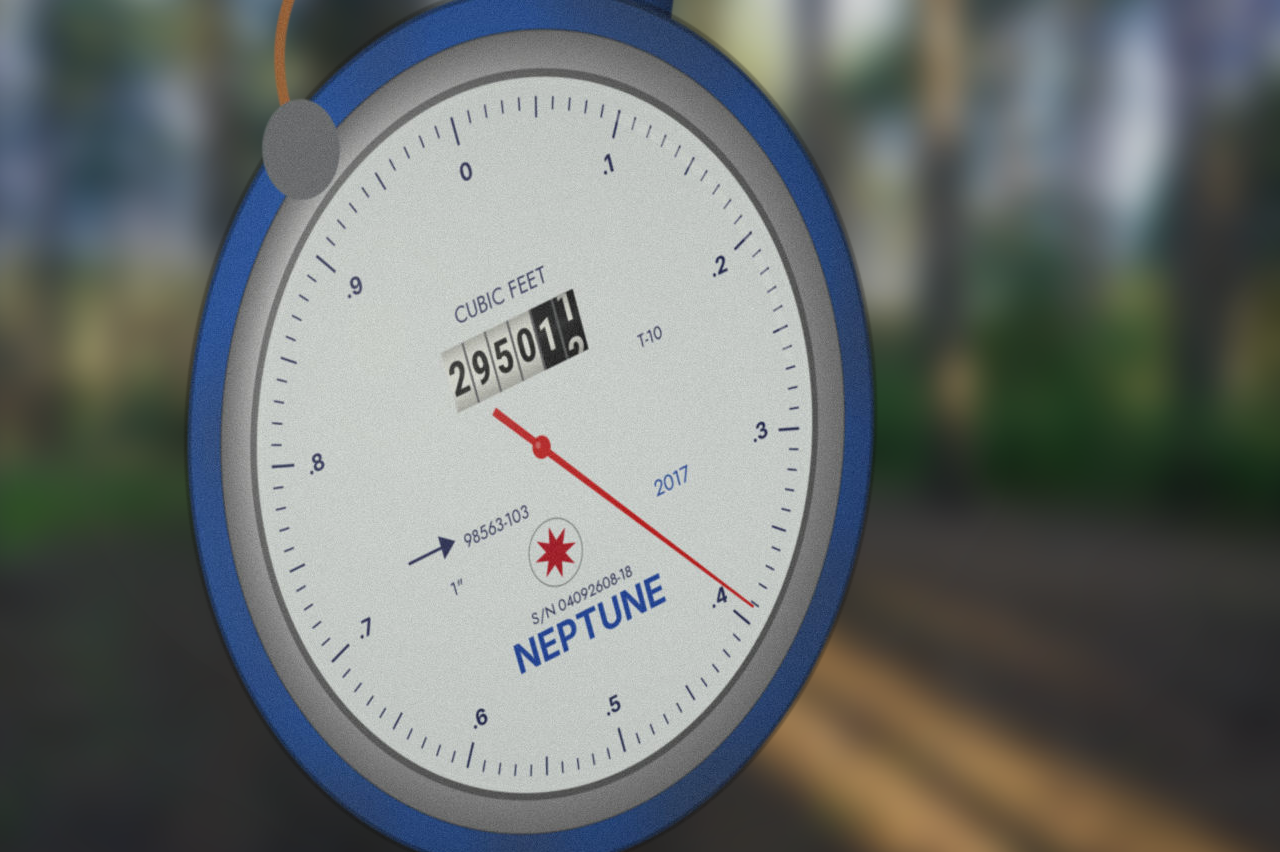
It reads {"value": 295011.39, "unit": "ft³"}
